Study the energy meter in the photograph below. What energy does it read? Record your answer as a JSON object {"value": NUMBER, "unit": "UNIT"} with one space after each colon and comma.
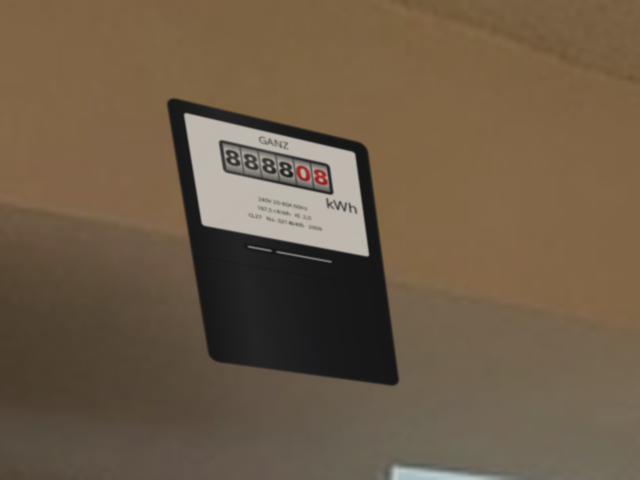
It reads {"value": 8888.08, "unit": "kWh"}
